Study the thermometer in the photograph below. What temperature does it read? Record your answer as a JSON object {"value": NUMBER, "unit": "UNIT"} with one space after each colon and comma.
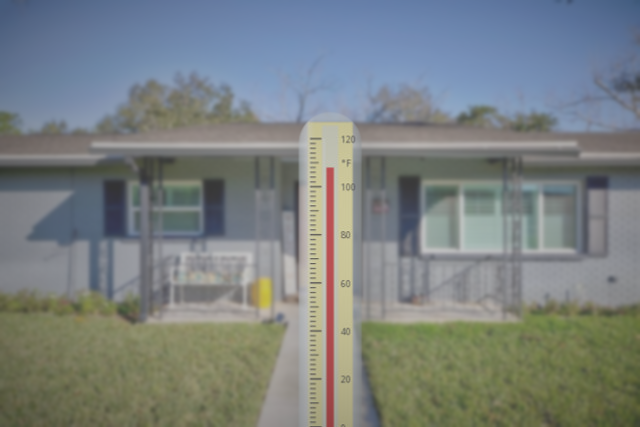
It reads {"value": 108, "unit": "°F"}
